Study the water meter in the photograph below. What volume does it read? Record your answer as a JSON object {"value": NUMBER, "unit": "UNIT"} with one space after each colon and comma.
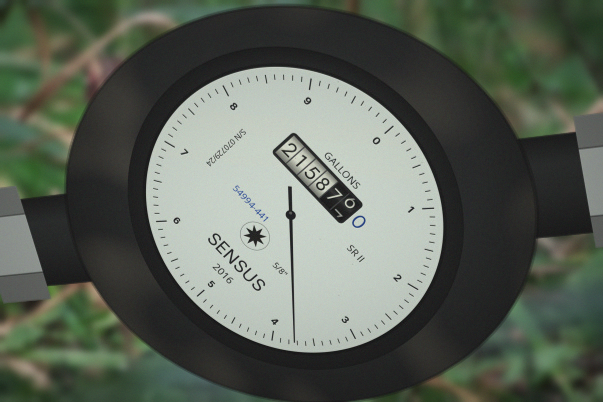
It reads {"value": 2158763.7, "unit": "gal"}
